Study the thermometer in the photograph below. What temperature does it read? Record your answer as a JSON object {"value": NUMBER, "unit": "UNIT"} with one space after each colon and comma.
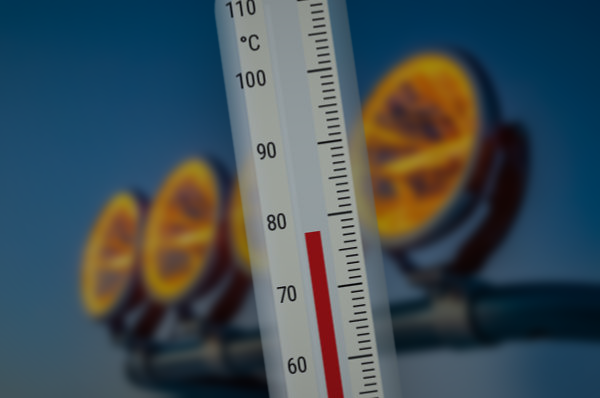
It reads {"value": 78, "unit": "°C"}
